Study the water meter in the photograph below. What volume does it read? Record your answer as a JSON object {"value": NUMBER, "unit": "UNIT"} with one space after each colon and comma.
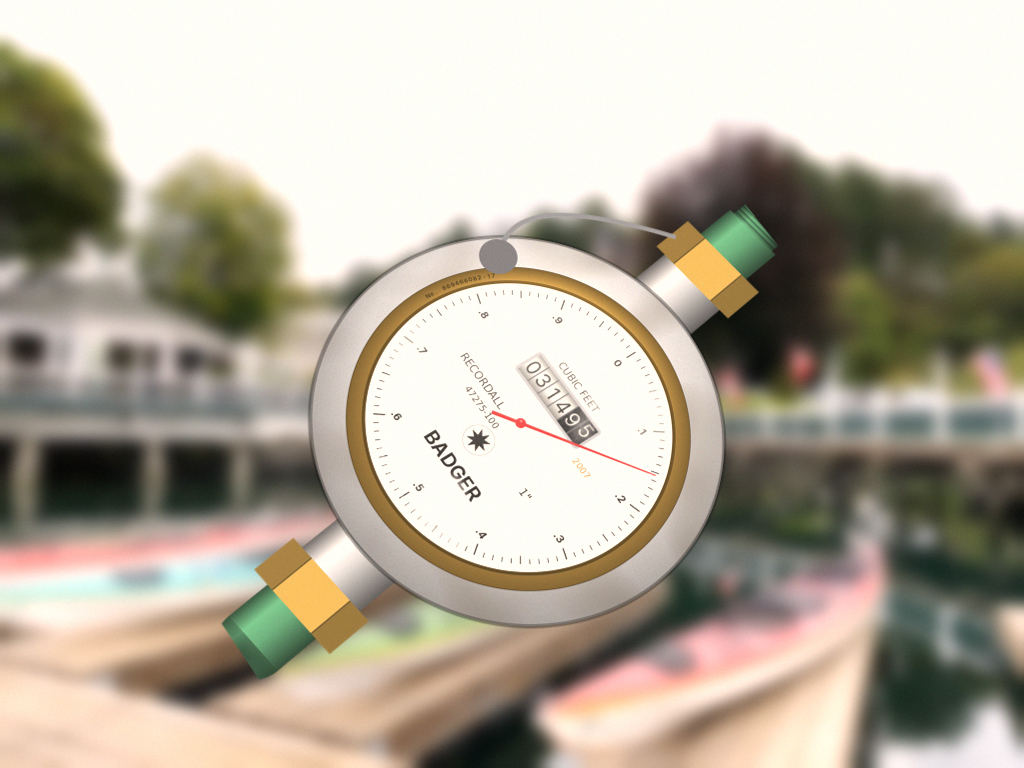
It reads {"value": 31495.15, "unit": "ft³"}
